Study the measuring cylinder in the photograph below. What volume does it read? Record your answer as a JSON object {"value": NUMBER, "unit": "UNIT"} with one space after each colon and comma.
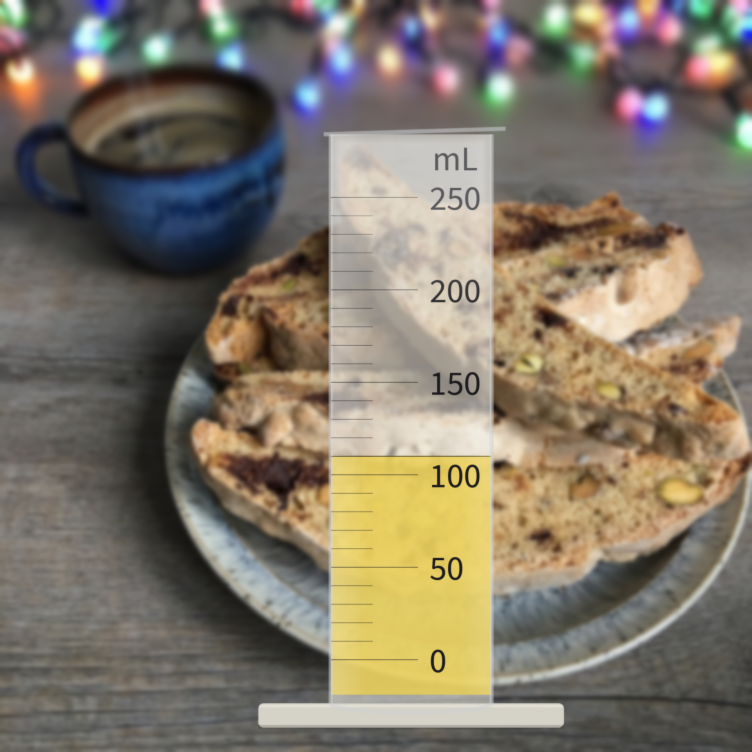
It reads {"value": 110, "unit": "mL"}
